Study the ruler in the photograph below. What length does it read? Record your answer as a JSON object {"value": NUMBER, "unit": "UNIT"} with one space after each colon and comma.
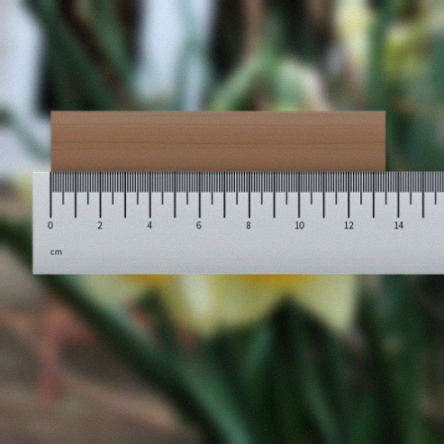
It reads {"value": 13.5, "unit": "cm"}
